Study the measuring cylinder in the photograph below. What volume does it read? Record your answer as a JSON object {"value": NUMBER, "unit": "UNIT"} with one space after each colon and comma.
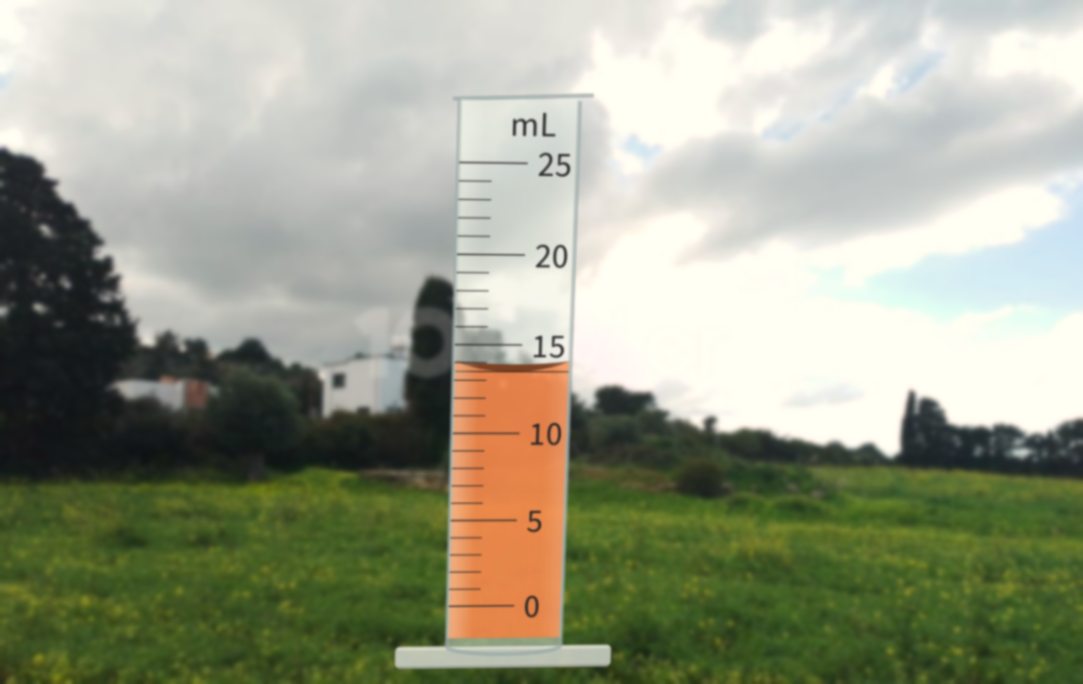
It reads {"value": 13.5, "unit": "mL"}
